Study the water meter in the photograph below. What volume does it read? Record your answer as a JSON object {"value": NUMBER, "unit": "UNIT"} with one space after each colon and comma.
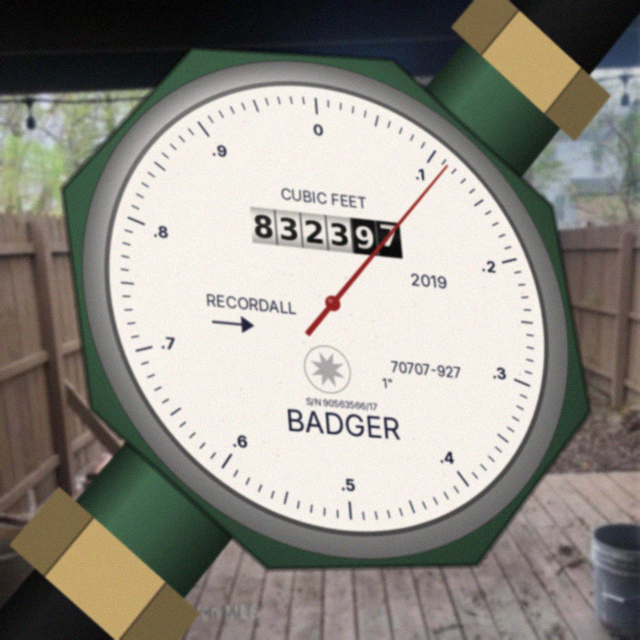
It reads {"value": 832397.11, "unit": "ft³"}
